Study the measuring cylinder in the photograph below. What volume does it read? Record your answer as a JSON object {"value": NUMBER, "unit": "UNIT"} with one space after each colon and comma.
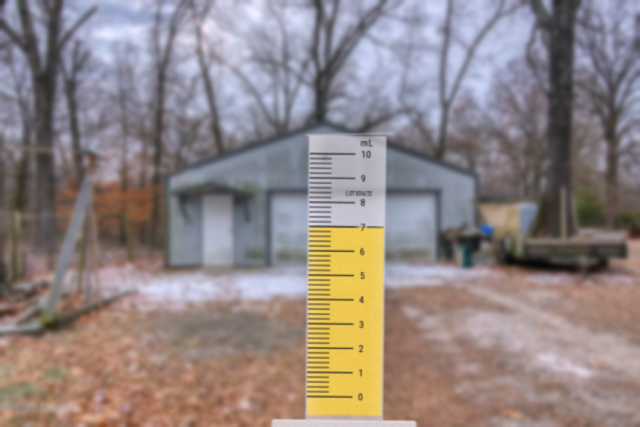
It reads {"value": 7, "unit": "mL"}
